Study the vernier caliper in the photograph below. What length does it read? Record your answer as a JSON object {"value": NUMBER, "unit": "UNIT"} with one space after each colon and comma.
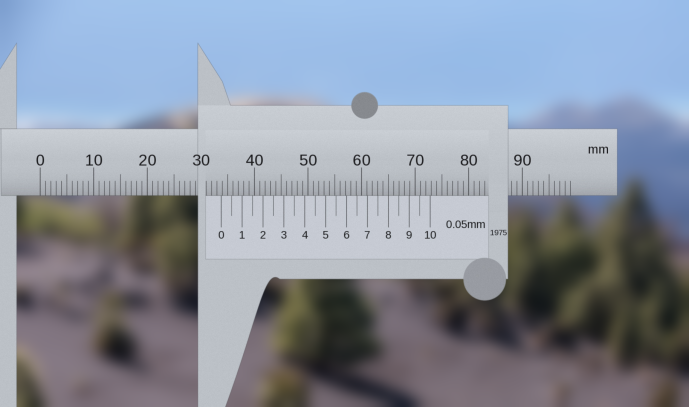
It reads {"value": 33.8, "unit": "mm"}
